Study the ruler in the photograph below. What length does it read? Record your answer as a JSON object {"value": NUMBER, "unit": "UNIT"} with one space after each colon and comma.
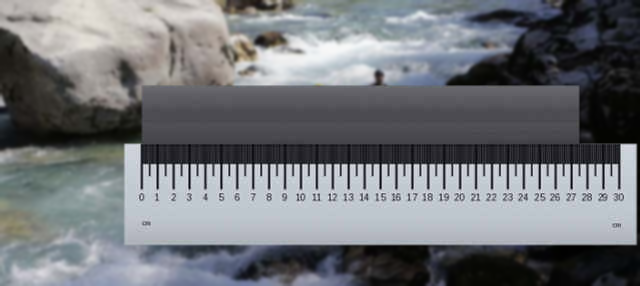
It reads {"value": 27.5, "unit": "cm"}
